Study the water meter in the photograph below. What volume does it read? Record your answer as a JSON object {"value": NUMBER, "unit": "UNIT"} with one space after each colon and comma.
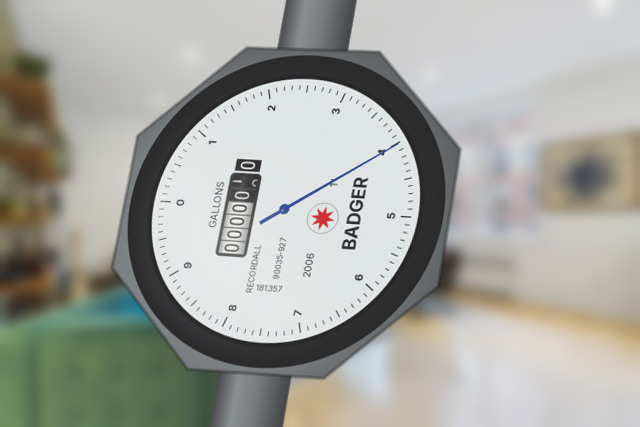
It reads {"value": 14.0, "unit": "gal"}
